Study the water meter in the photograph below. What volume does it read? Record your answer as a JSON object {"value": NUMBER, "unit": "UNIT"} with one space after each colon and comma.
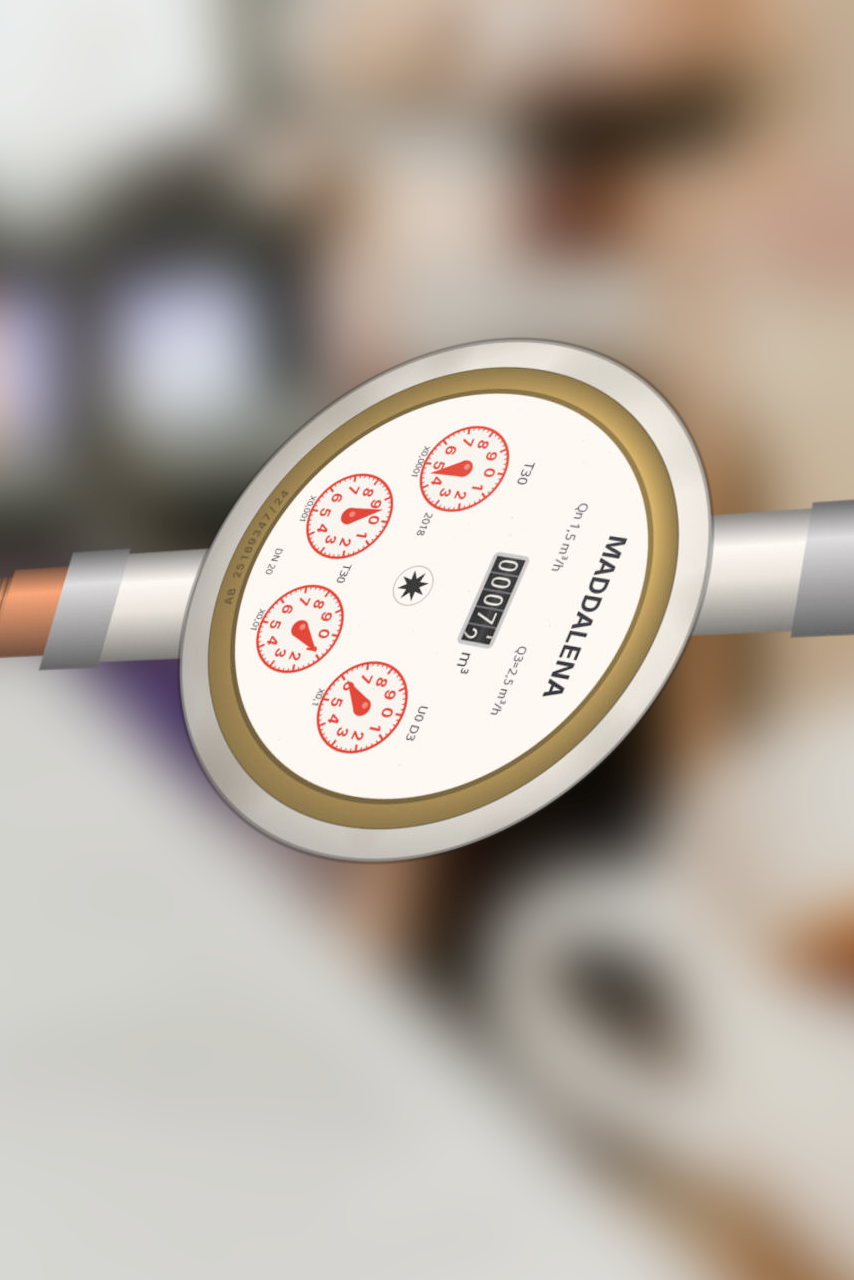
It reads {"value": 71.6094, "unit": "m³"}
